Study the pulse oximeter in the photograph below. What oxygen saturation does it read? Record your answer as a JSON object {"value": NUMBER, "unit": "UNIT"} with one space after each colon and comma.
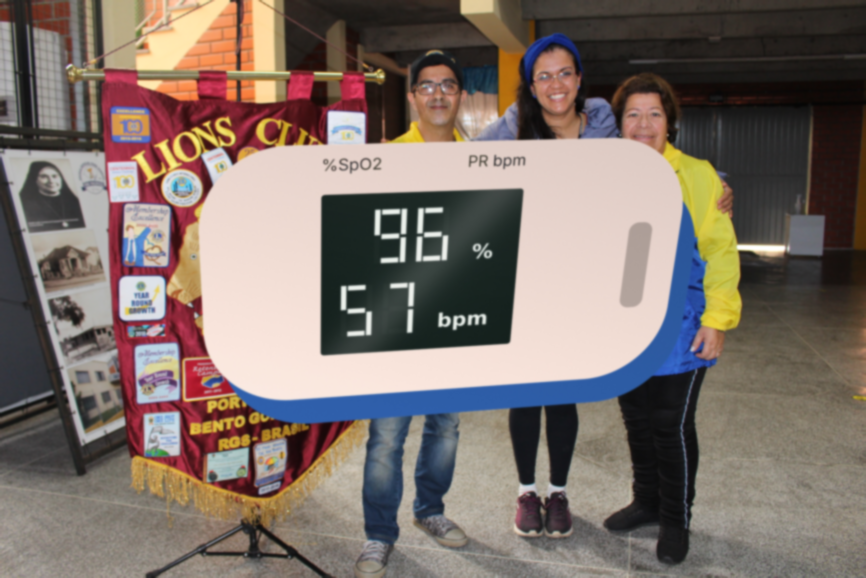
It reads {"value": 96, "unit": "%"}
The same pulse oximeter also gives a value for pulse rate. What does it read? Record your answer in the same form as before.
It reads {"value": 57, "unit": "bpm"}
